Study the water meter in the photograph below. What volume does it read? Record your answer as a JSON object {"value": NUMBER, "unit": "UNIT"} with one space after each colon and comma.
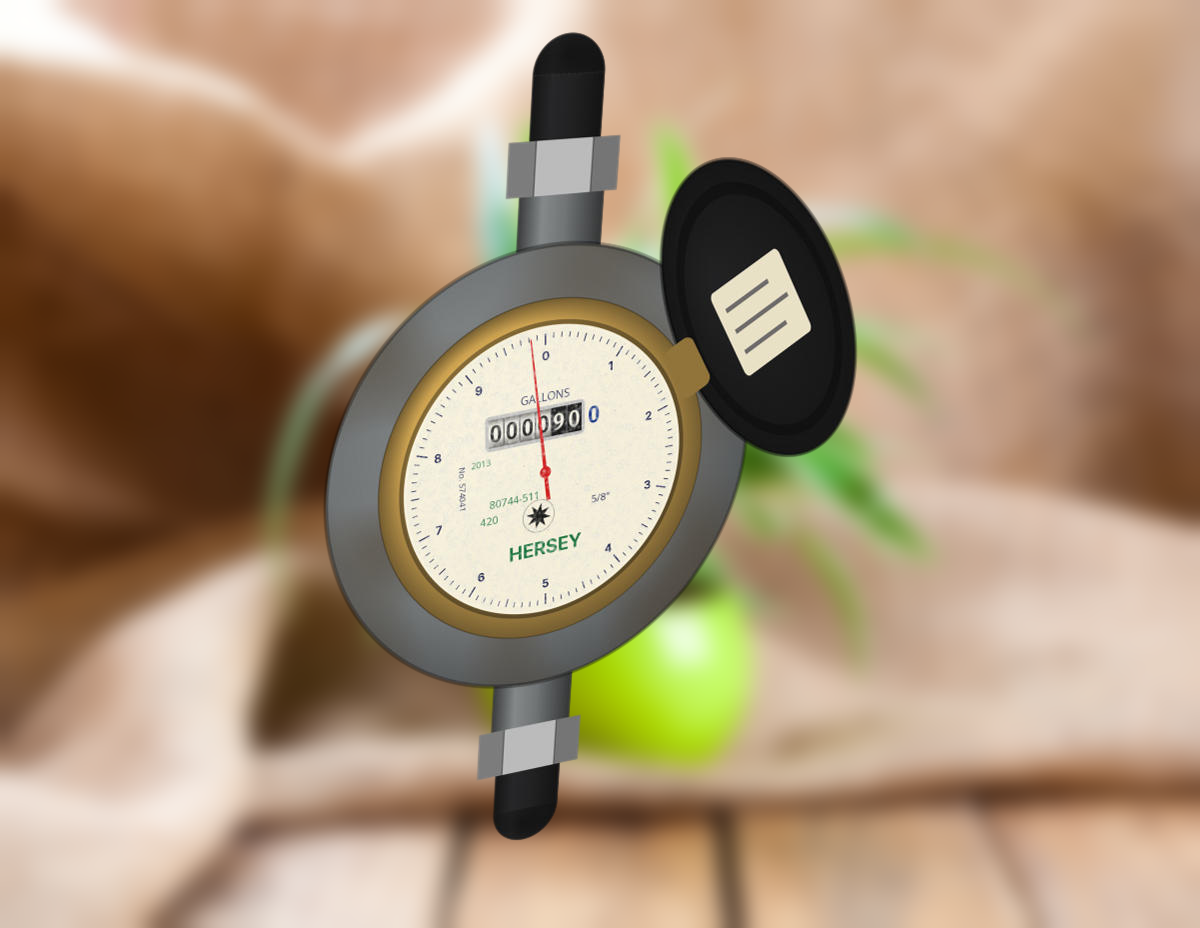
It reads {"value": 899.8, "unit": "gal"}
